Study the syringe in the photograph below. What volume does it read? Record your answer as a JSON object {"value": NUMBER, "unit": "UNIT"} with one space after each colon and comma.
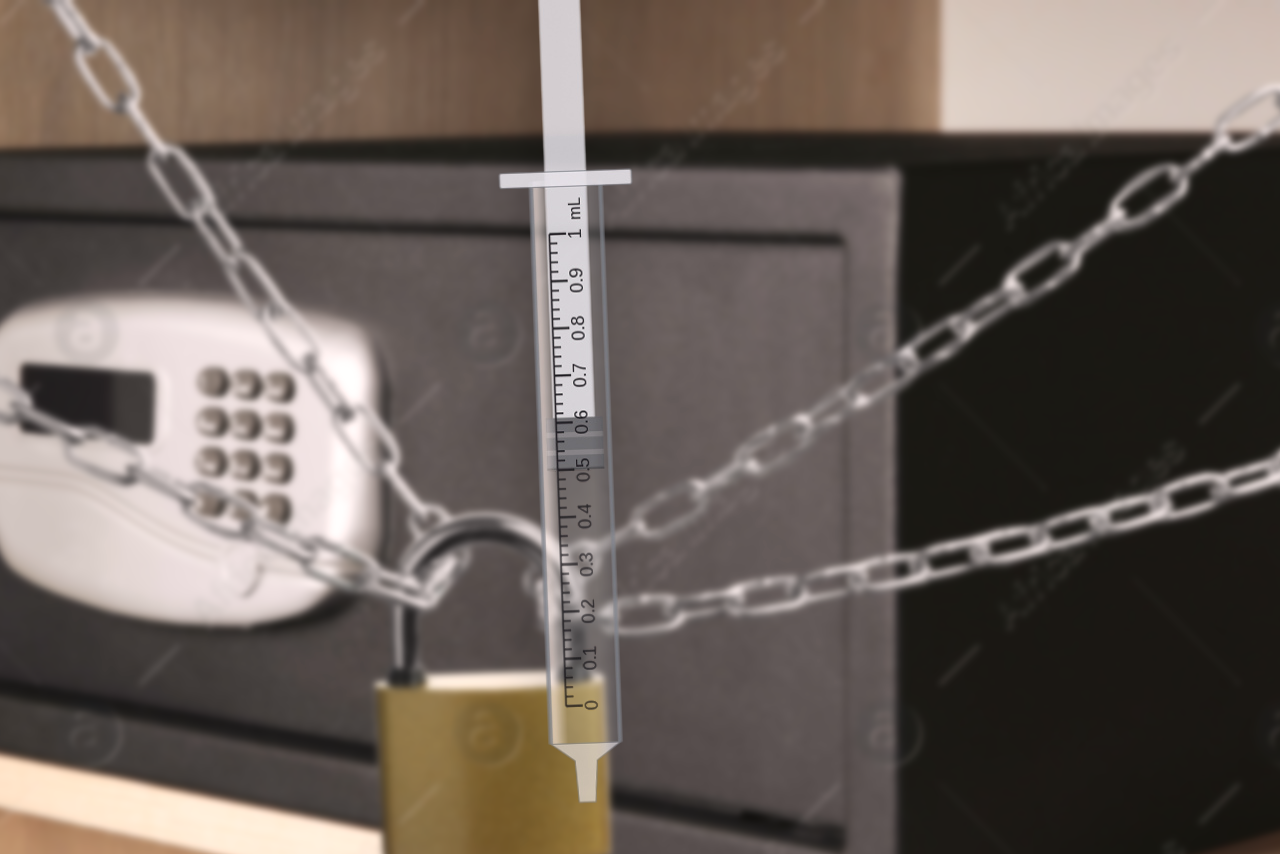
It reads {"value": 0.5, "unit": "mL"}
